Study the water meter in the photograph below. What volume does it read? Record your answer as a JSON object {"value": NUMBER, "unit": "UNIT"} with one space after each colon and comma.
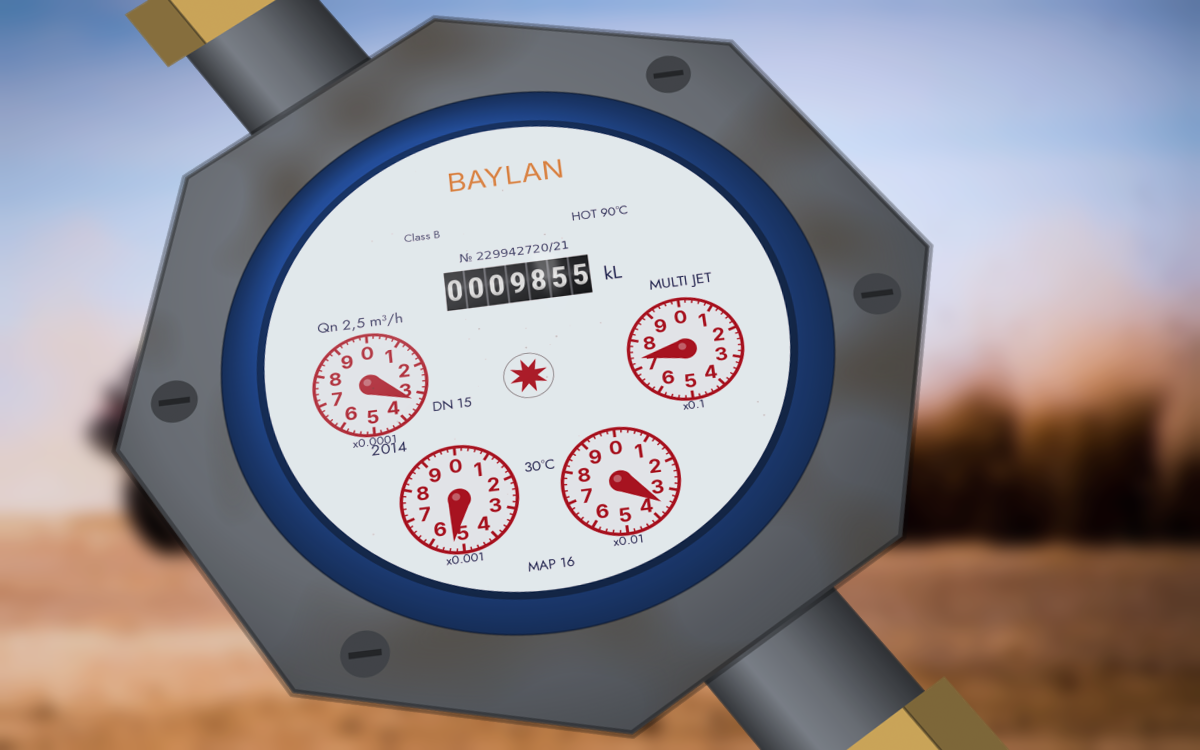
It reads {"value": 9855.7353, "unit": "kL"}
